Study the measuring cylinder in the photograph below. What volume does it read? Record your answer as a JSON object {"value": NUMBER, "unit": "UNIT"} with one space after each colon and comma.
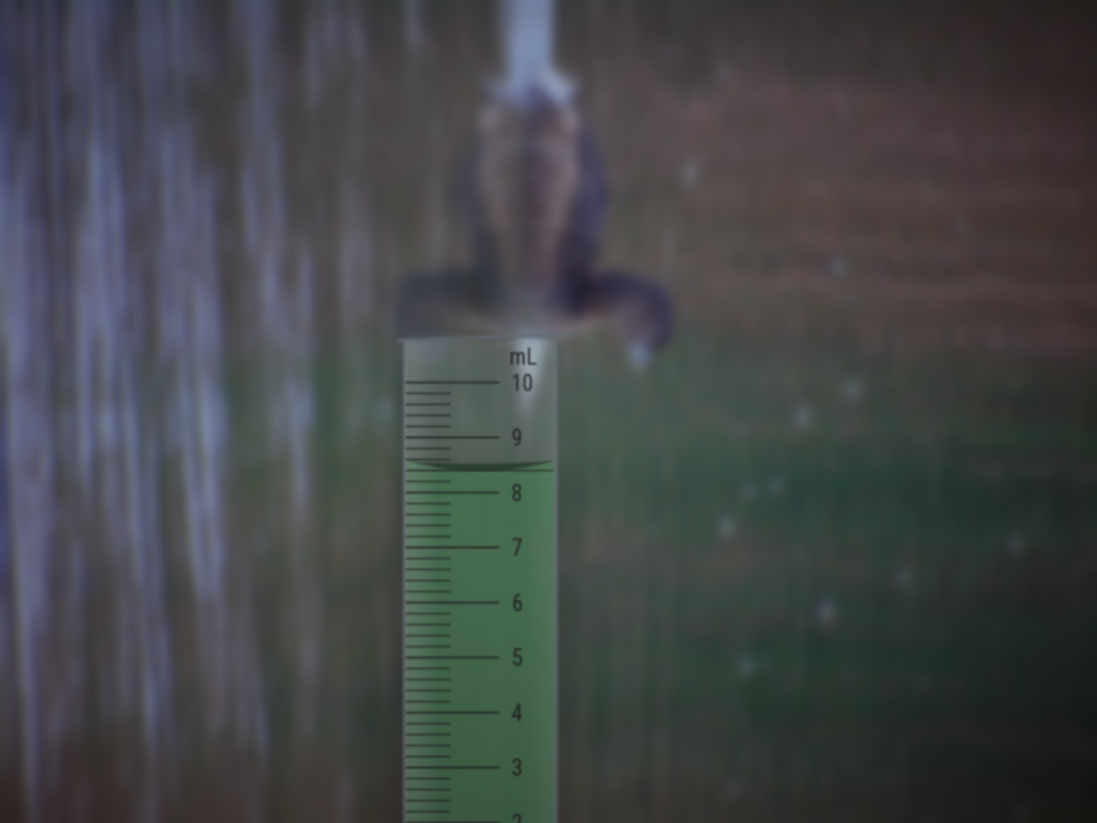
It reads {"value": 8.4, "unit": "mL"}
